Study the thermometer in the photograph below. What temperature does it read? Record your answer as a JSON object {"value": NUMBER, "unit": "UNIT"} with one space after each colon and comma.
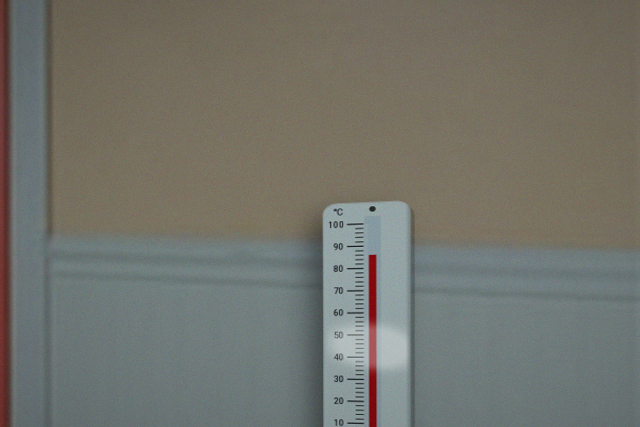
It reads {"value": 86, "unit": "°C"}
